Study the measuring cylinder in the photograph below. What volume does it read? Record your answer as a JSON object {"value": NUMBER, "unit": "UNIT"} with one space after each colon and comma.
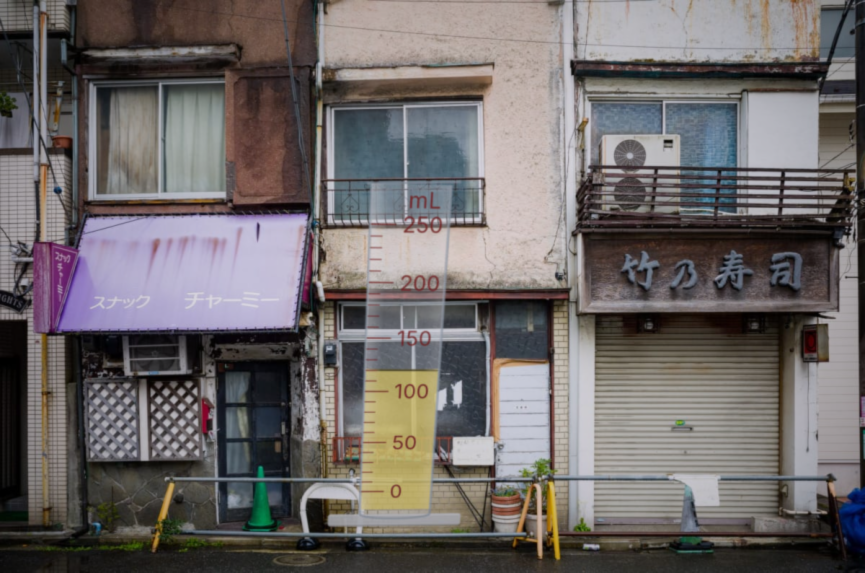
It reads {"value": 120, "unit": "mL"}
